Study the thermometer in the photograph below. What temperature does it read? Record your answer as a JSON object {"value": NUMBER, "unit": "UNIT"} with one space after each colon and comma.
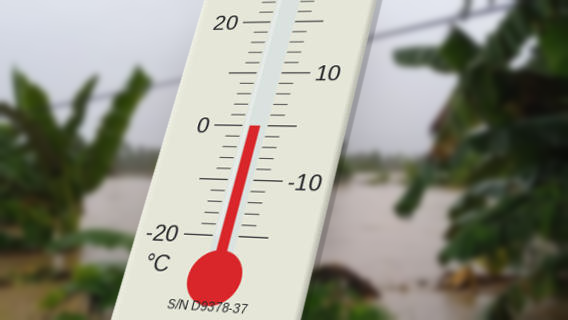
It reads {"value": 0, "unit": "°C"}
